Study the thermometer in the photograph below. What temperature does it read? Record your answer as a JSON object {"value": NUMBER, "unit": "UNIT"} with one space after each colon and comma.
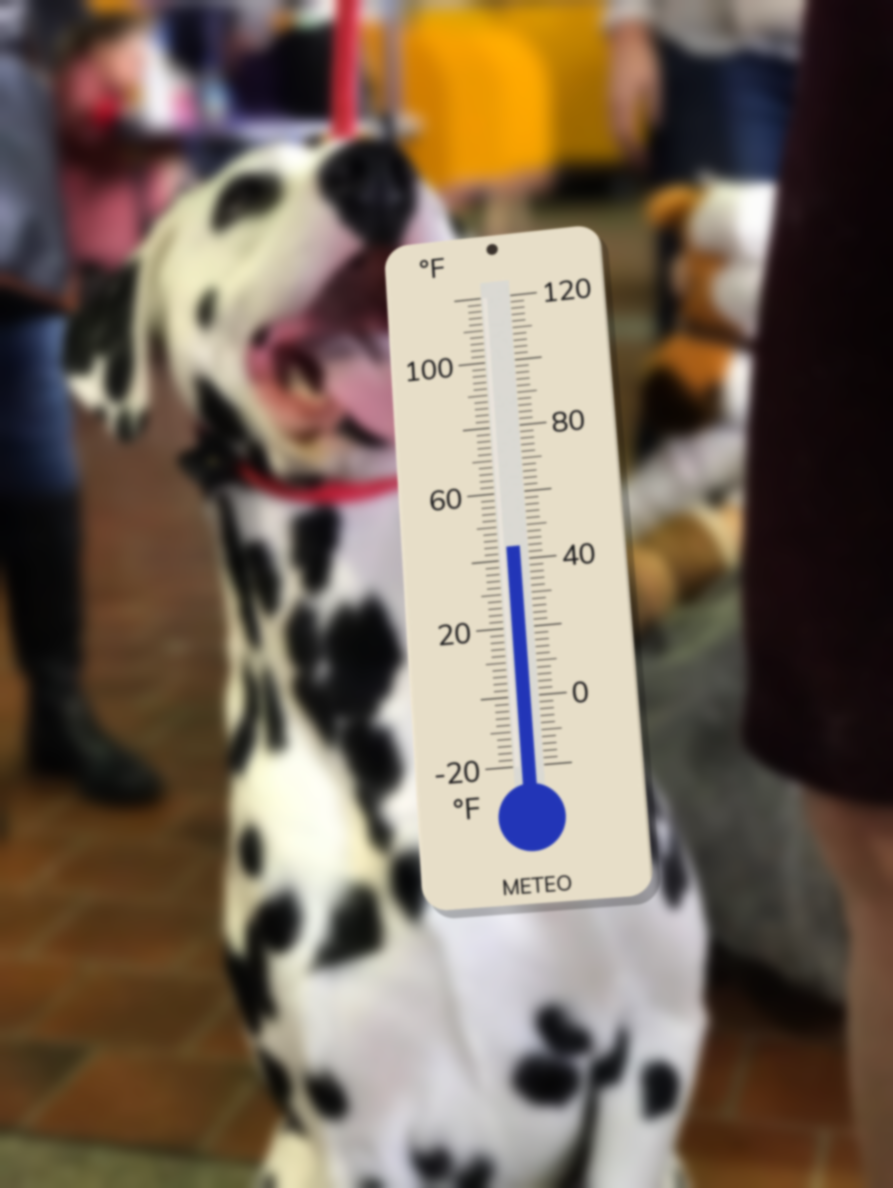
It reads {"value": 44, "unit": "°F"}
